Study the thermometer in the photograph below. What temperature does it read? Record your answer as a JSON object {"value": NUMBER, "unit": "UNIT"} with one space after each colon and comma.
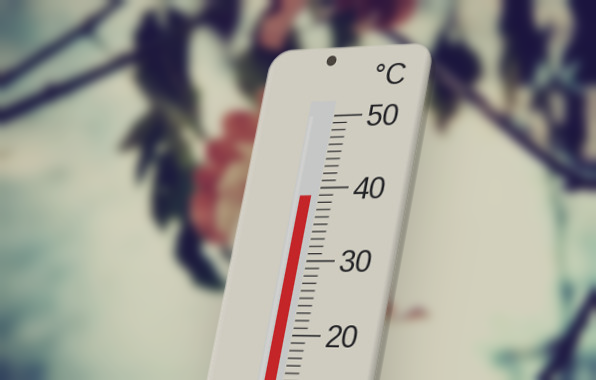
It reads {"value": 39, "unit": "°C"}
